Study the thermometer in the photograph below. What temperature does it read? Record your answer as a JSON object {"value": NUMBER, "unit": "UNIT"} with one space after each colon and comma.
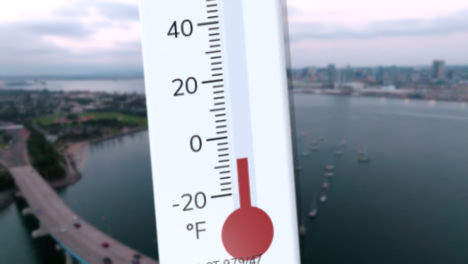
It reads {"value": -8, "unit": "°F"}
